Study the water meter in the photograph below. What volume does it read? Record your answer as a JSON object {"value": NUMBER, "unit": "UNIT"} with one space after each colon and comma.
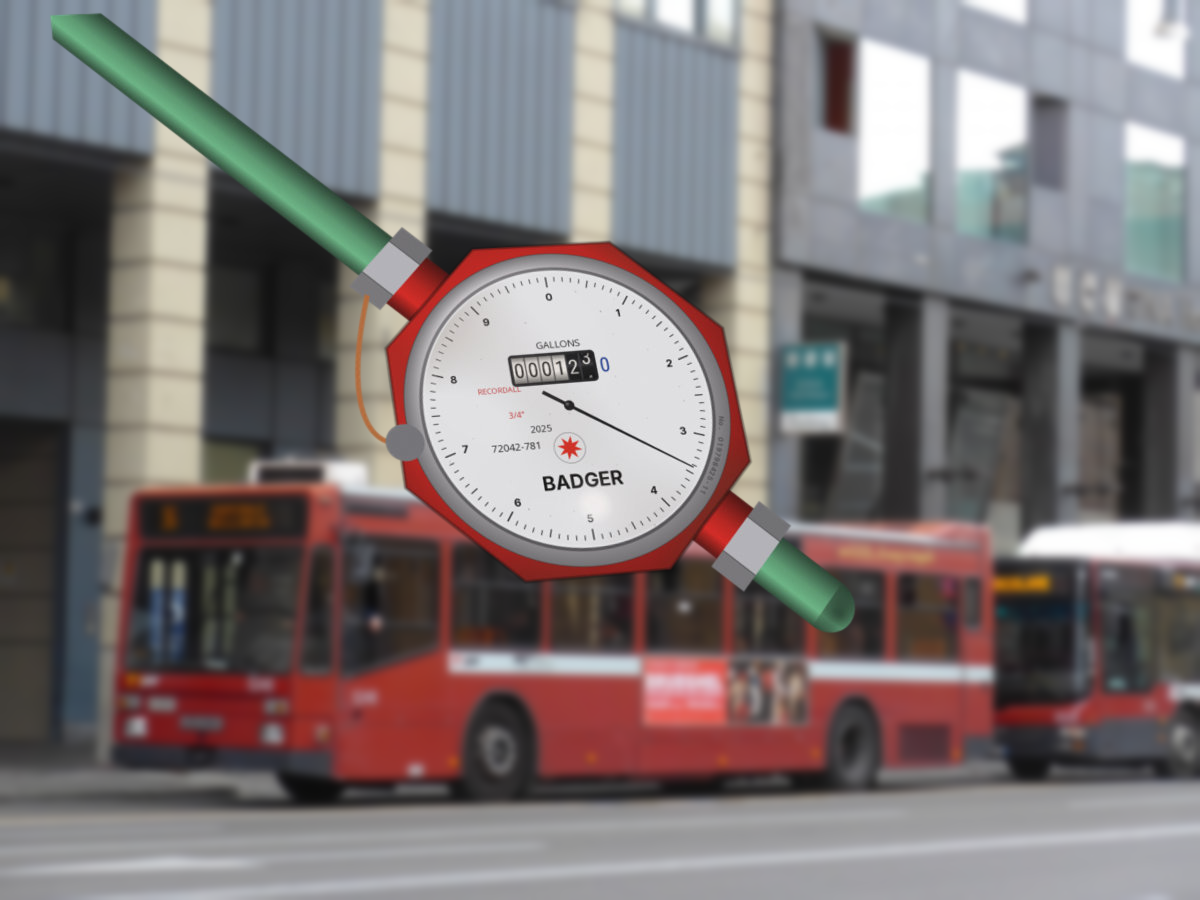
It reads {"value": 1233.4, "unit": "gal"}
